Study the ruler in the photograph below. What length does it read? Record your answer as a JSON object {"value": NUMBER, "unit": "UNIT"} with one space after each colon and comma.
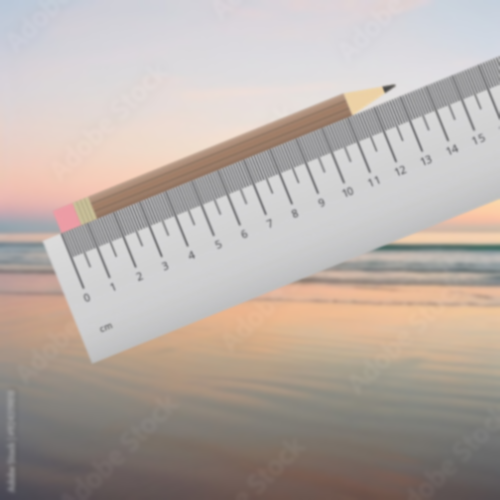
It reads {"value": 13, "unit": "cm"}
